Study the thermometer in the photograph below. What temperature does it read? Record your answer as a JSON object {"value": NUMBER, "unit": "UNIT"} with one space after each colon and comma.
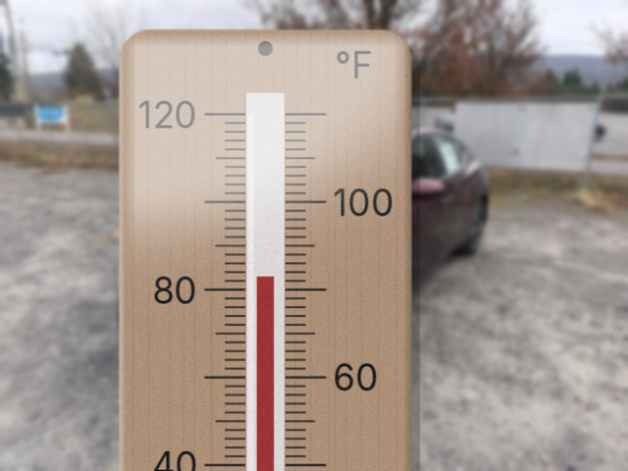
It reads {"value": 83, "unit": "°F"}
